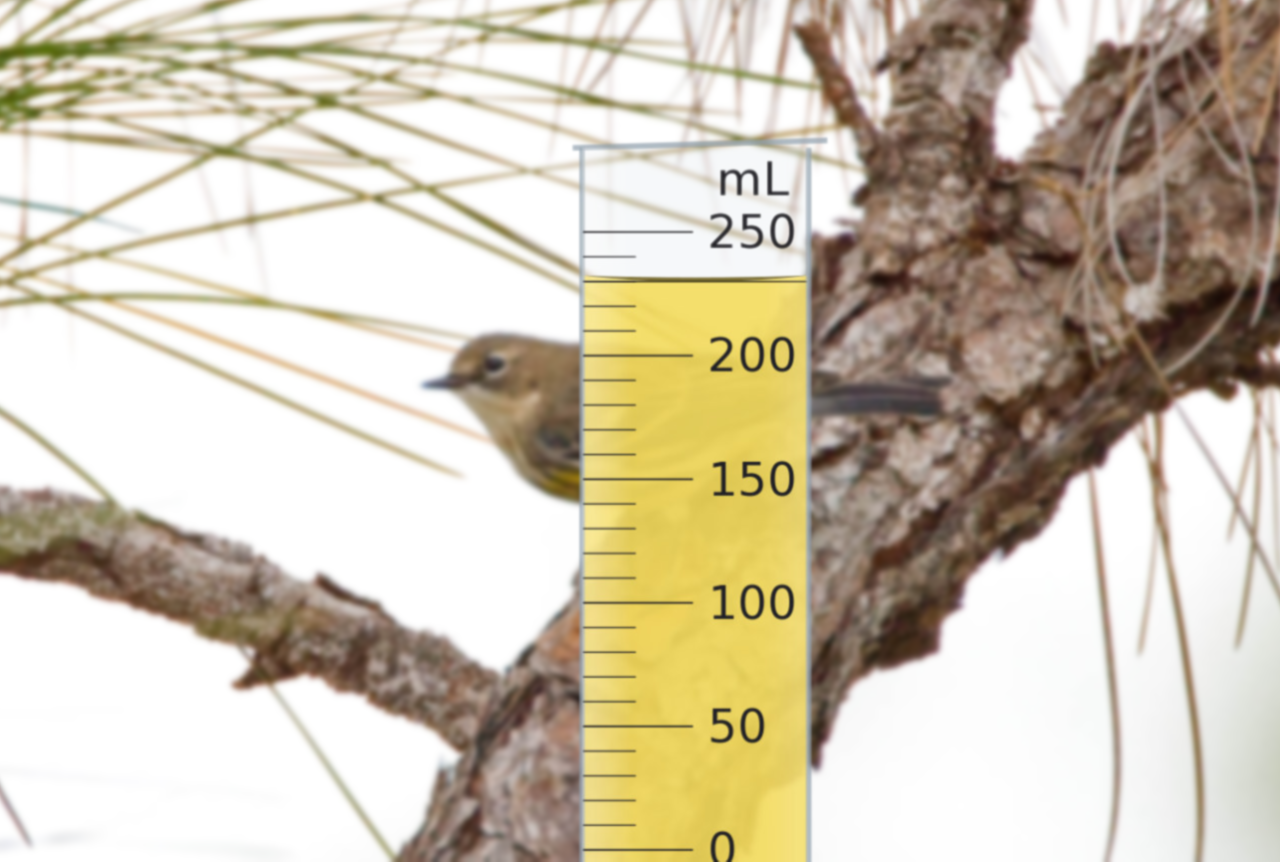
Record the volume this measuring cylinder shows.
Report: 230 mL
